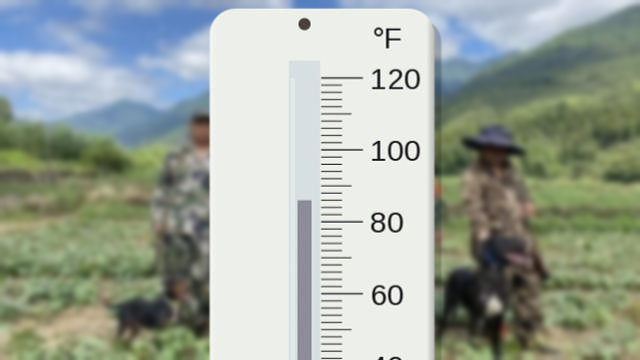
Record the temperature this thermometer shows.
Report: 86 °F
